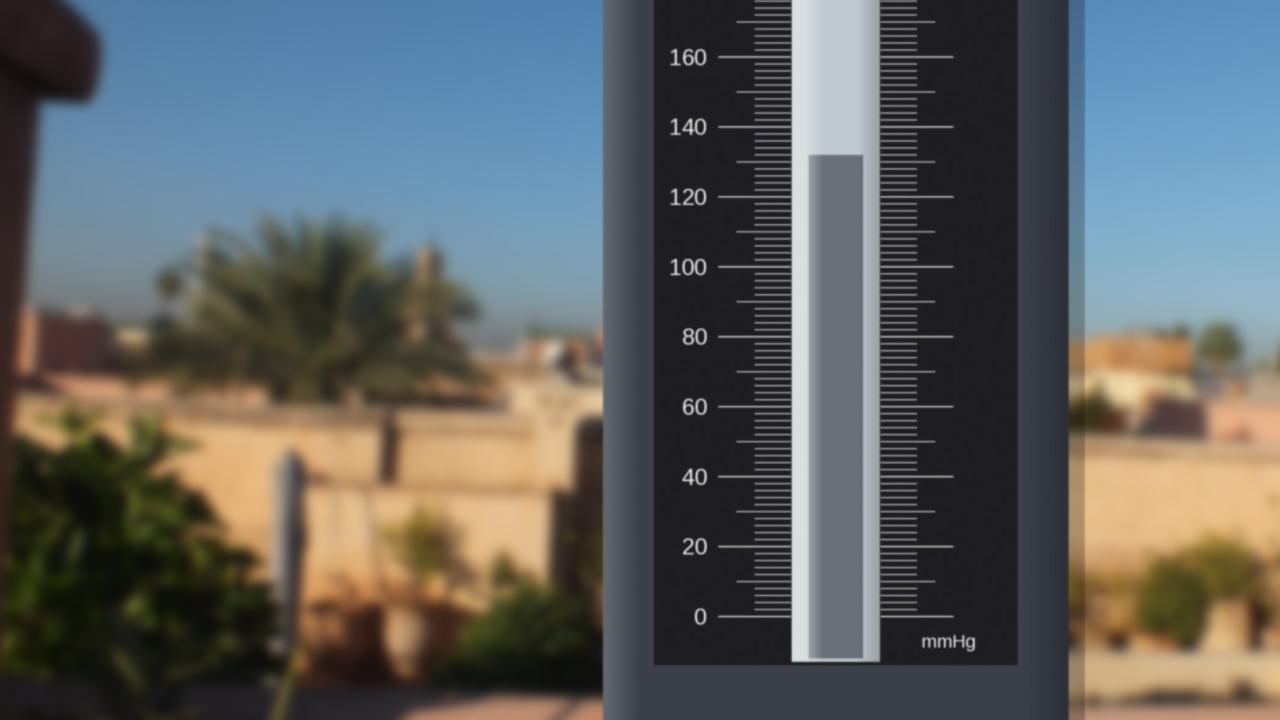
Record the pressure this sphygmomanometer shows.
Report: 132 mmHg
